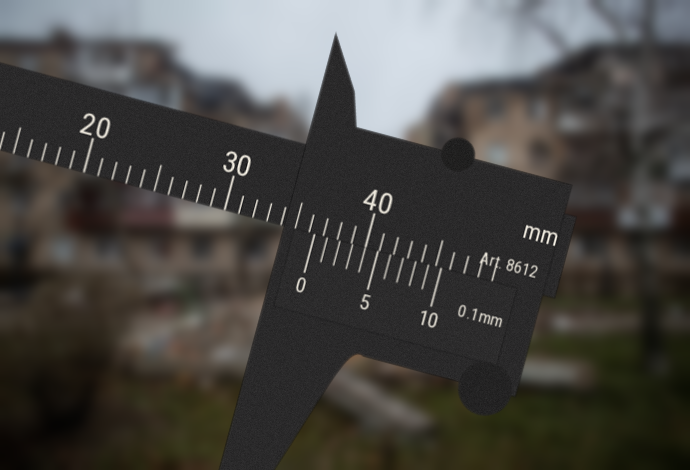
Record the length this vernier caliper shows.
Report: 36.4 mm
